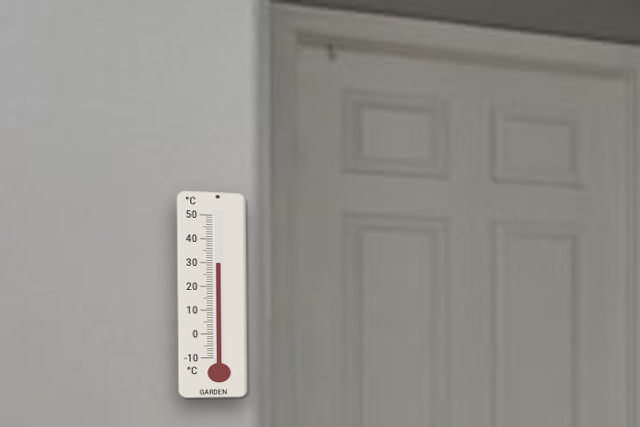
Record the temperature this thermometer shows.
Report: 30 °C
